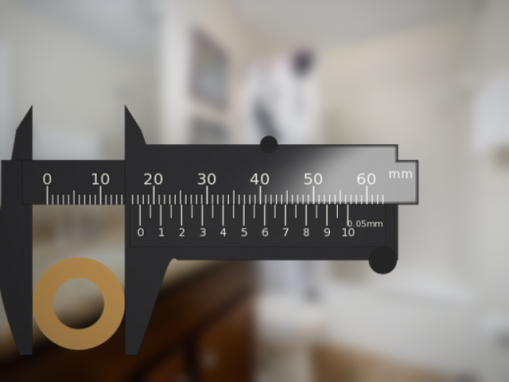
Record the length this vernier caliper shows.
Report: 17.4 mm
